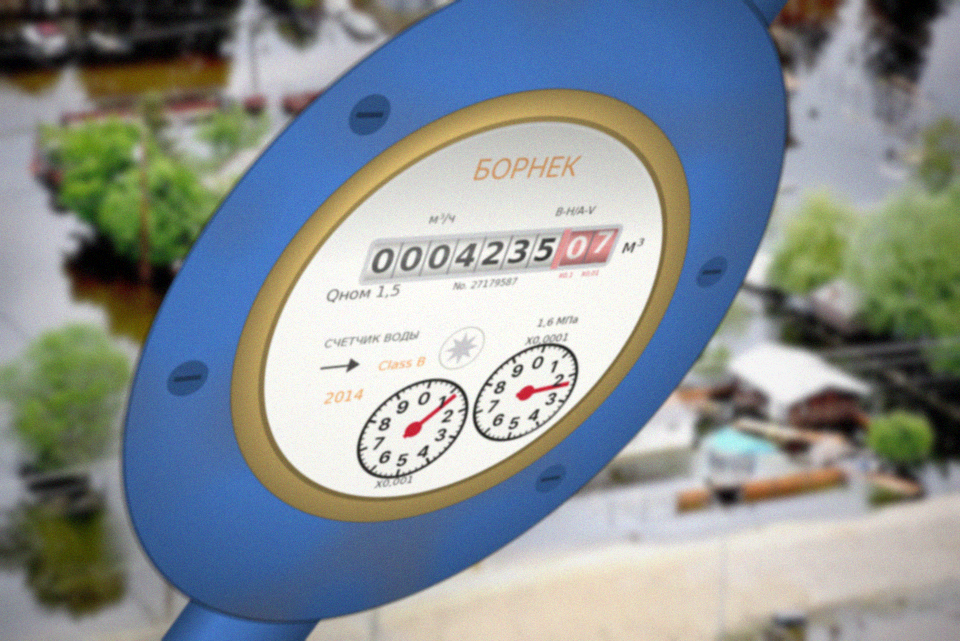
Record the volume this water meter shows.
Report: 4235.0712 m³
